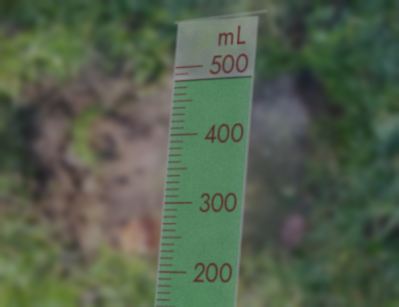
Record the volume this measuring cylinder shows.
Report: 480 mL
